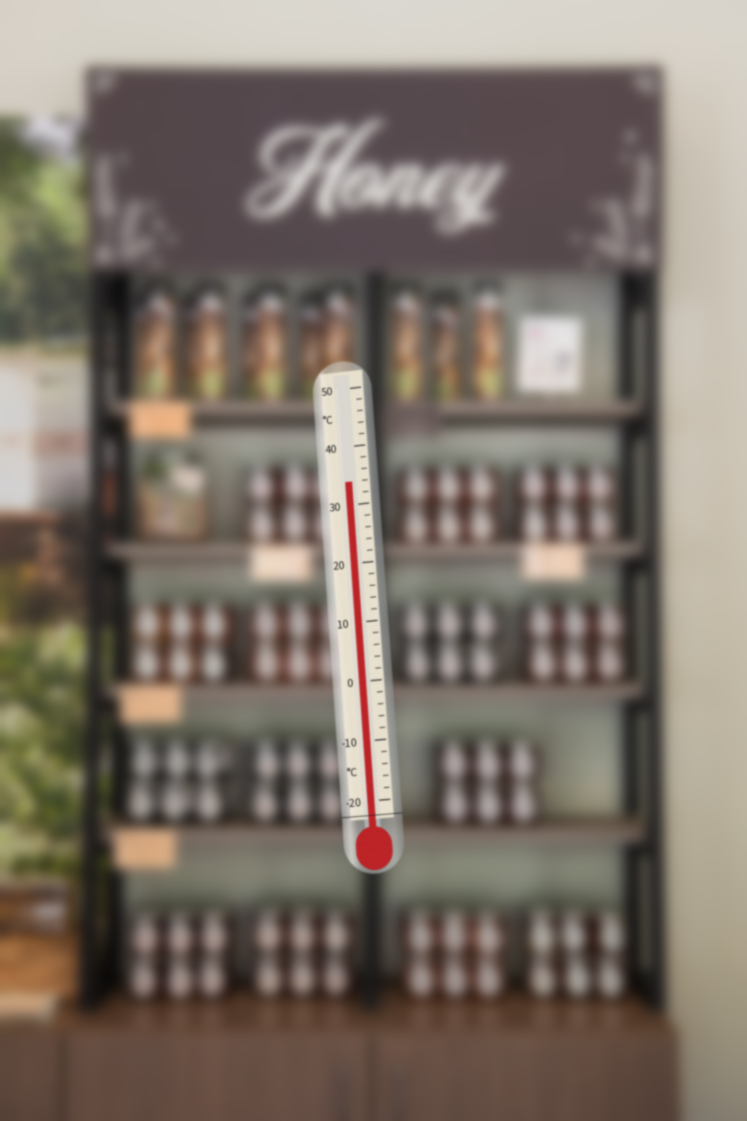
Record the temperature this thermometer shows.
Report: 34 °C
